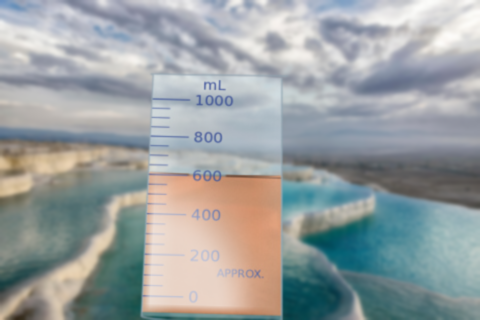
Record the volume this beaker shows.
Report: 600 mL
